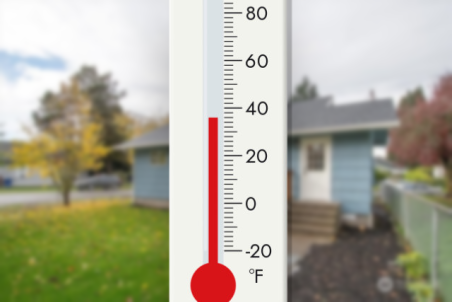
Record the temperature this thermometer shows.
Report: 36 °F
